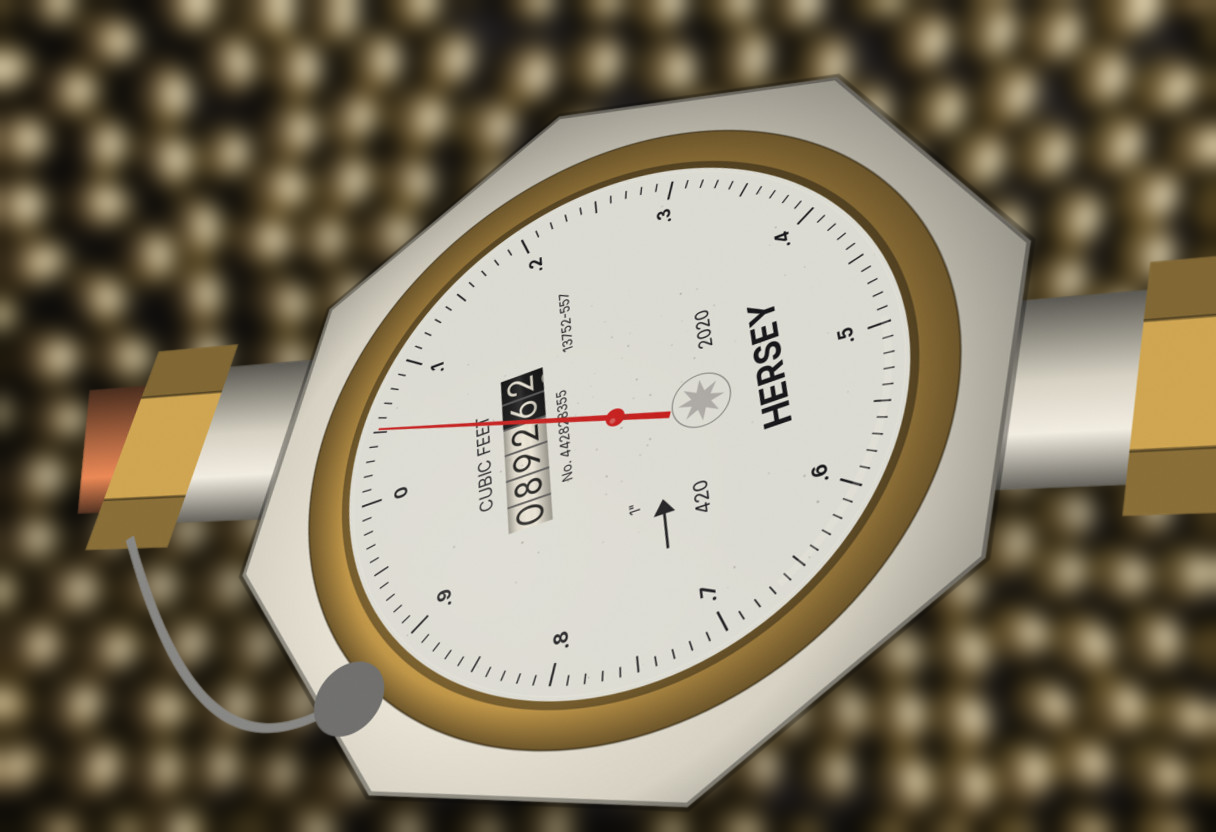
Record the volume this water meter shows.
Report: 89262.05 ft³
